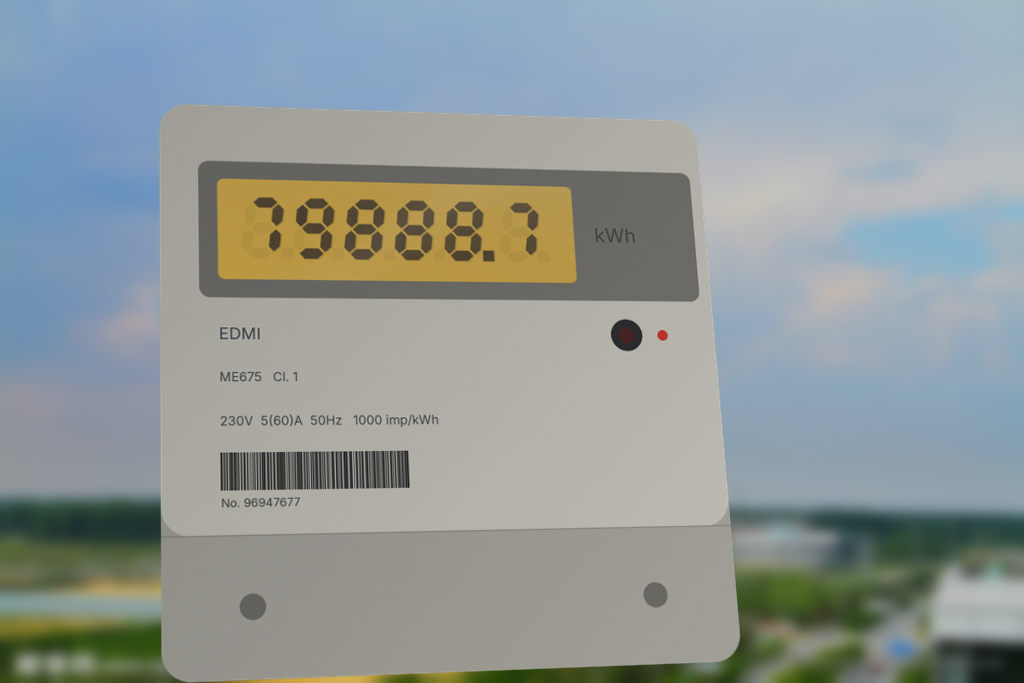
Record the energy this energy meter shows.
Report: 79888.7 kWh
